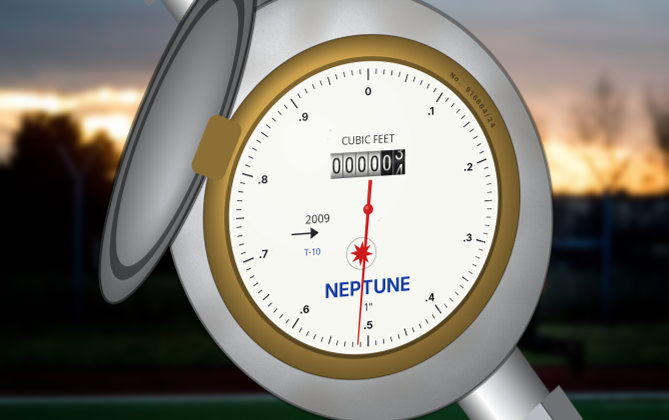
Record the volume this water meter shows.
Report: 3.51 ft³
